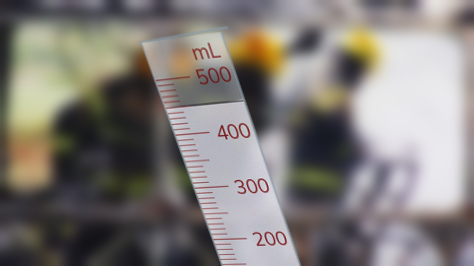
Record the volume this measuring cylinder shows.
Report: 450 mL
